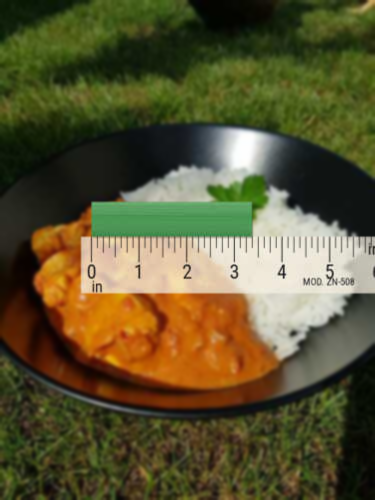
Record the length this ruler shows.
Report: 3.375 in
